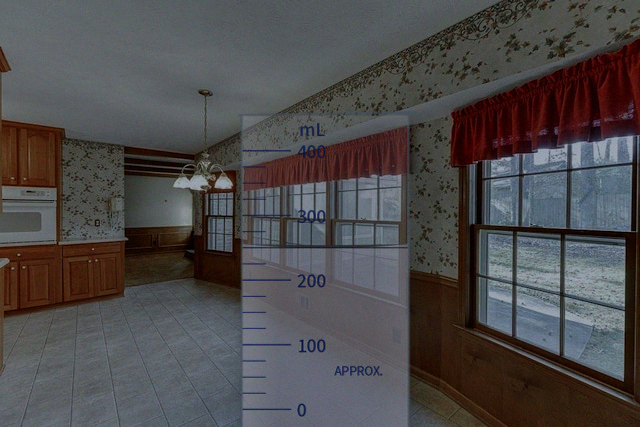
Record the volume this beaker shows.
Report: 250 mL
